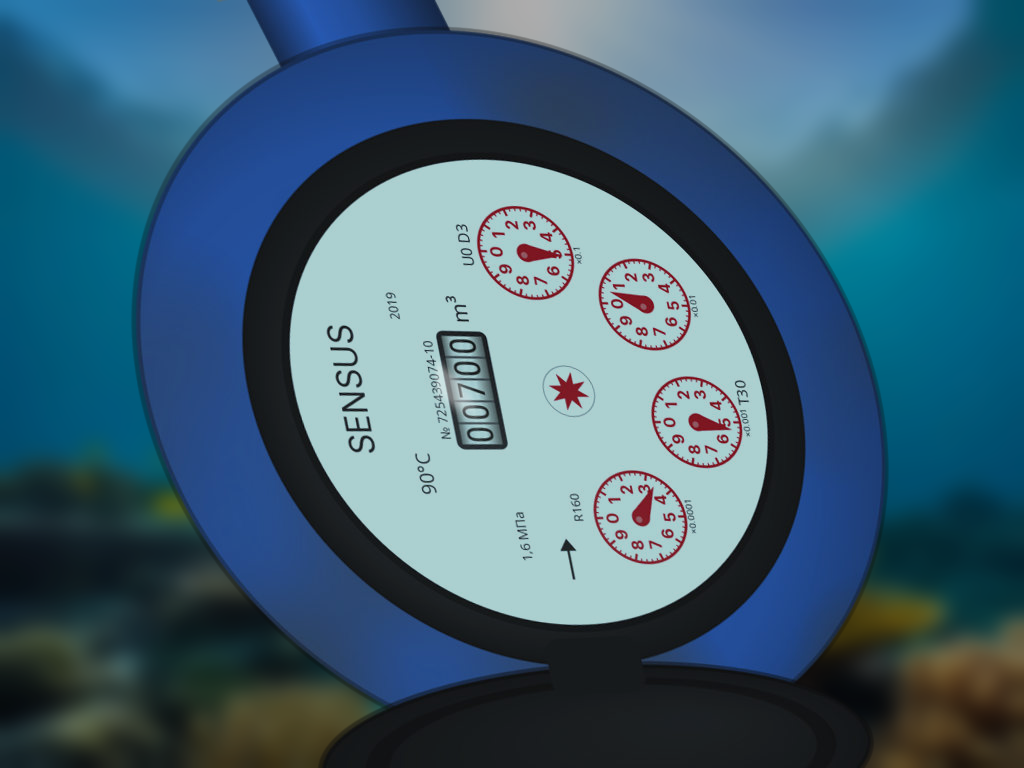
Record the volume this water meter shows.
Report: 700.5053 m³
